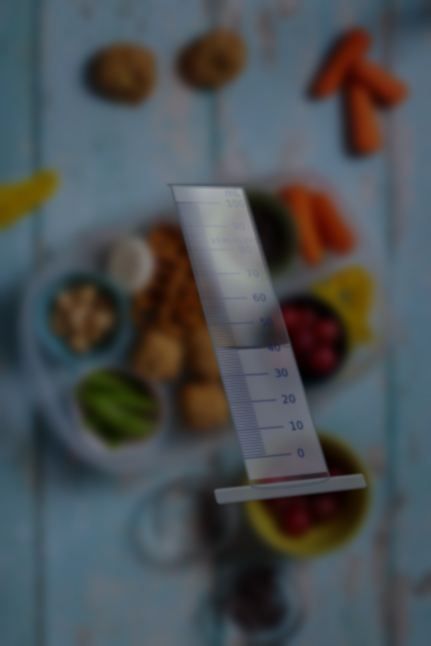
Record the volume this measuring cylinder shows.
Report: 40 mL
